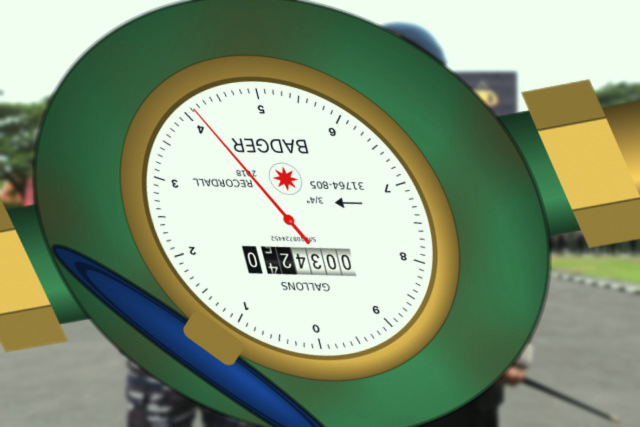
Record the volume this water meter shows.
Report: 34244.1 gal
